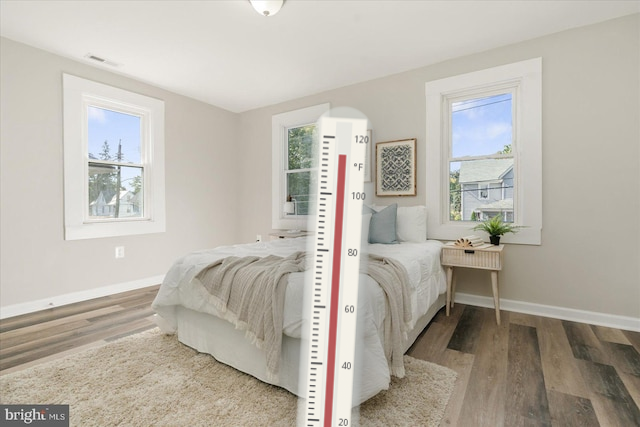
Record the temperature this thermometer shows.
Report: 114 °F
